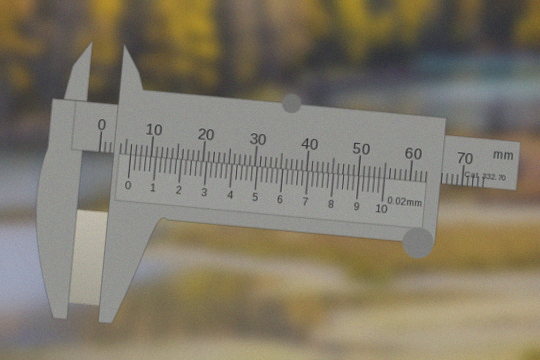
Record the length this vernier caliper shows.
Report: 6.0 mm
